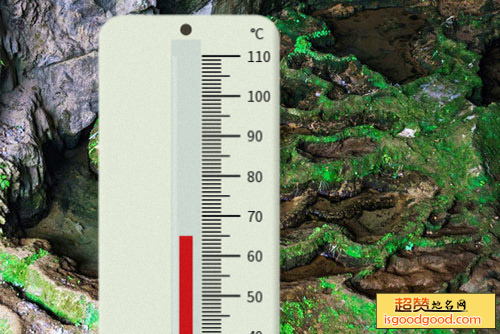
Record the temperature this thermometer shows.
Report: 65 °C
